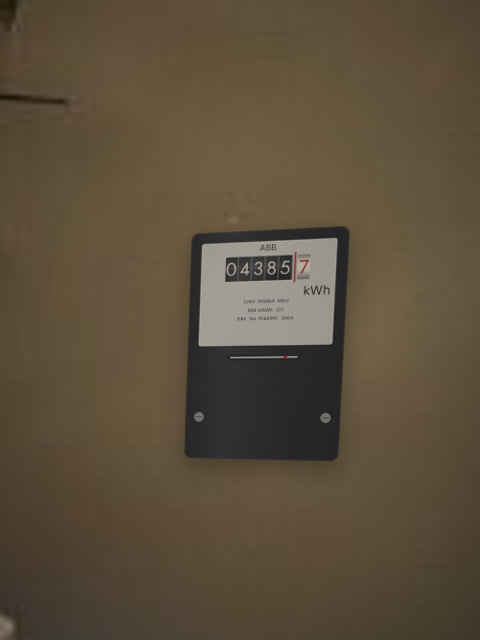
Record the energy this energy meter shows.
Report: 4385.7 kWh
